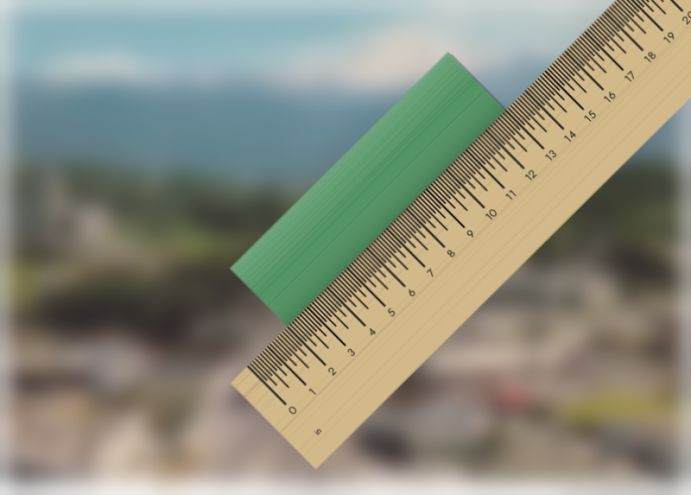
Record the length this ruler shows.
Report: 11 in
